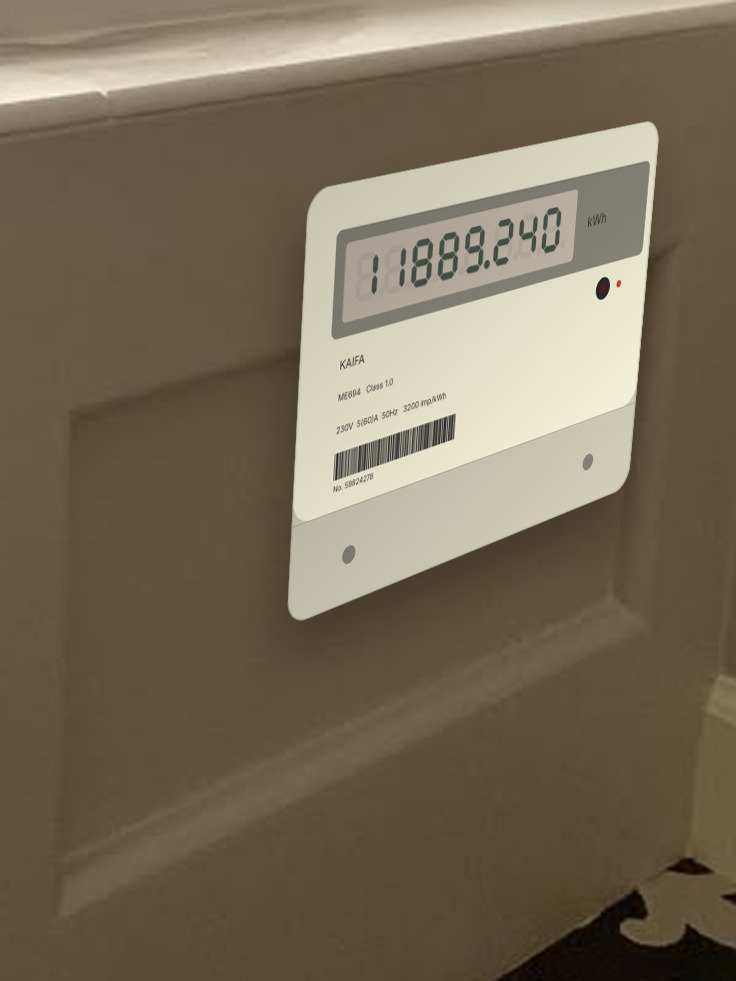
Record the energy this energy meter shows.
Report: 11889.240 kWh
